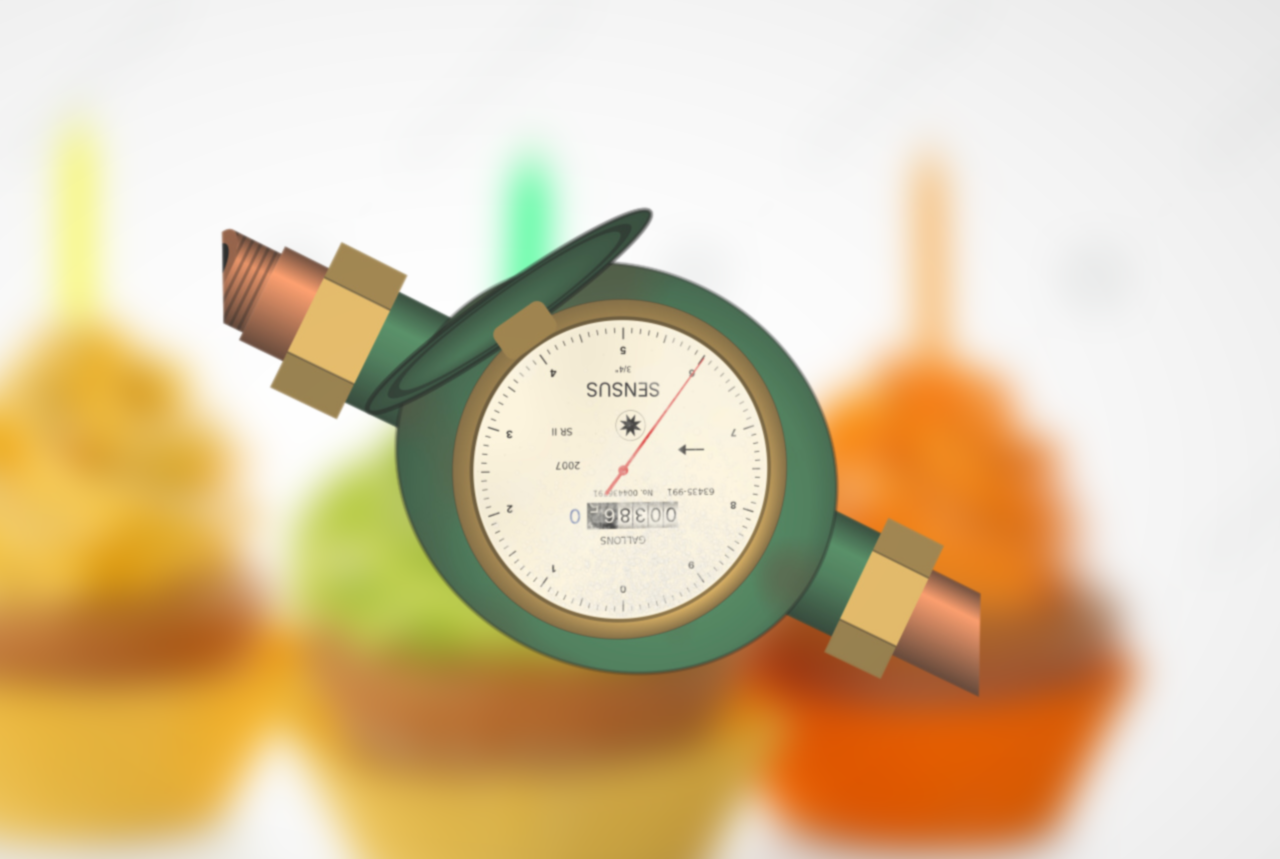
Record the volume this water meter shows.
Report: 38646.0 gal
